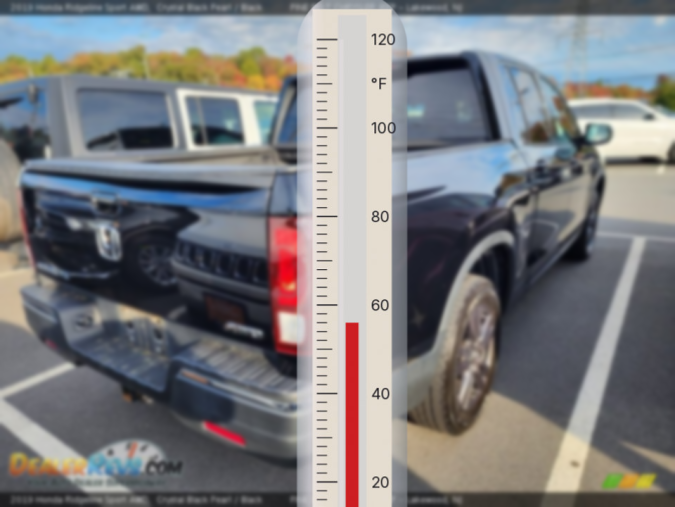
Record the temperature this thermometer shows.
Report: 56 °F
